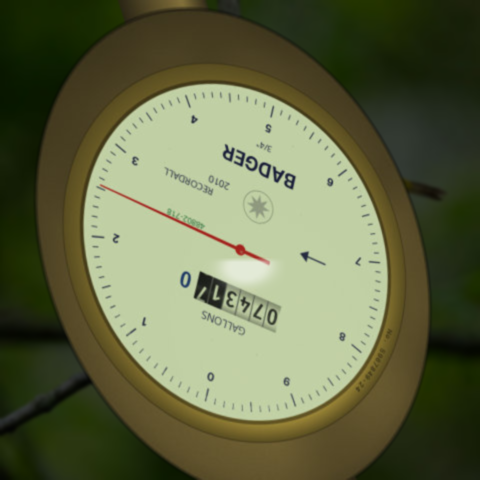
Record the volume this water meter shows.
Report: 743172.5 gal
